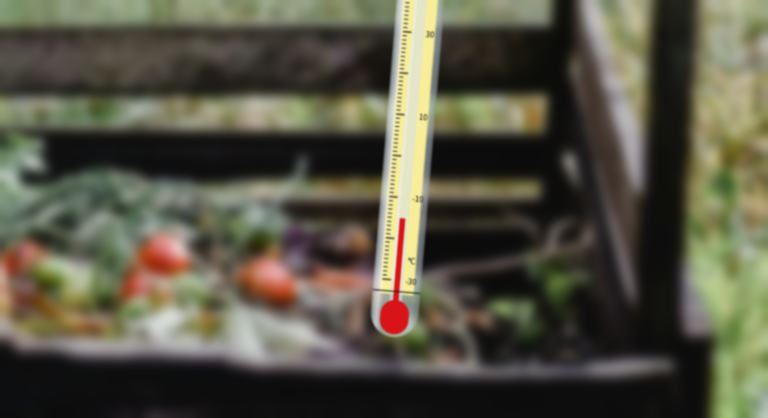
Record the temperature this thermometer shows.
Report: -15 °C
